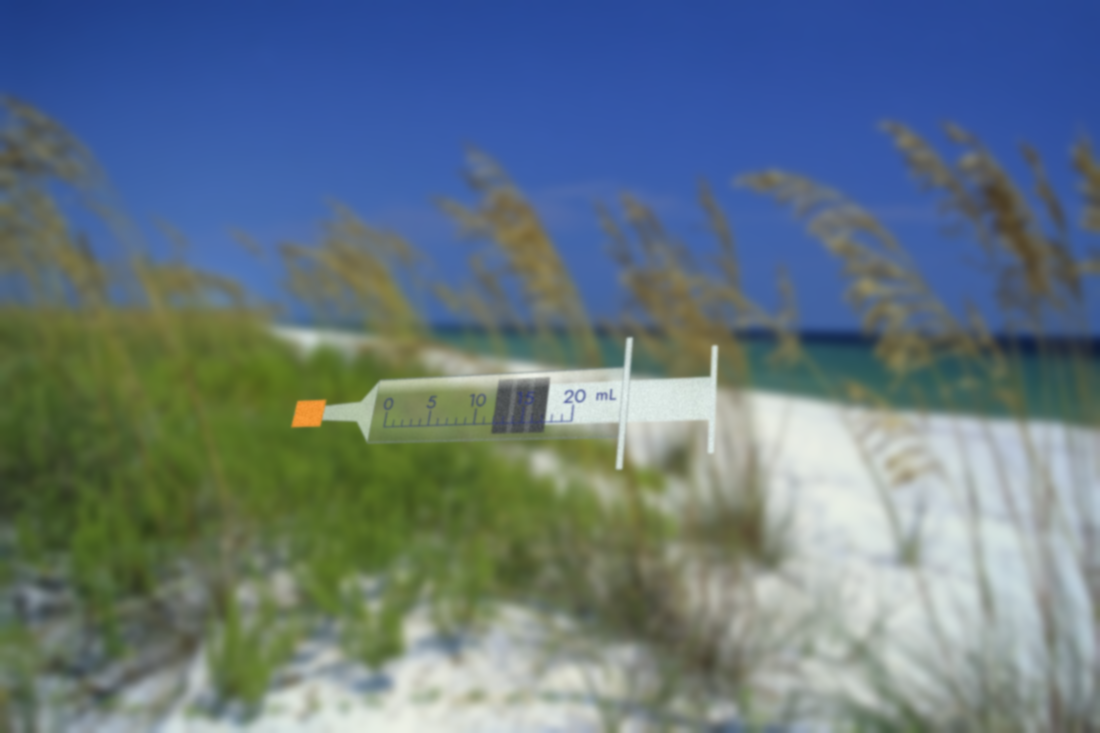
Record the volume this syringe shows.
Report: 12 mL
